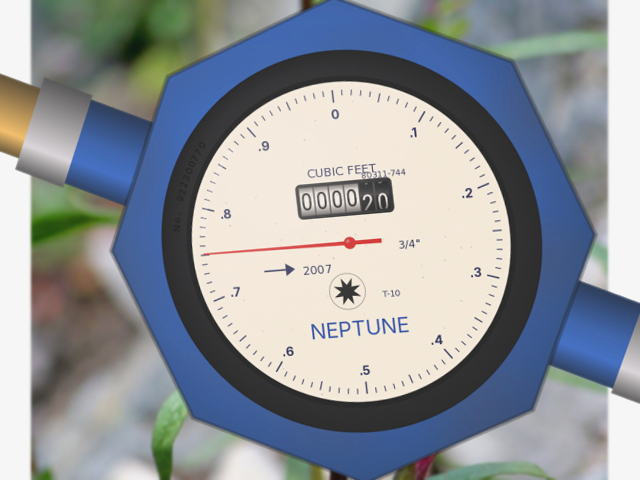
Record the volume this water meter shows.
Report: 19.75 ft³
